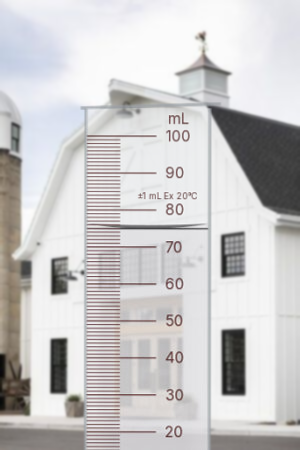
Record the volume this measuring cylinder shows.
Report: 75 mL
